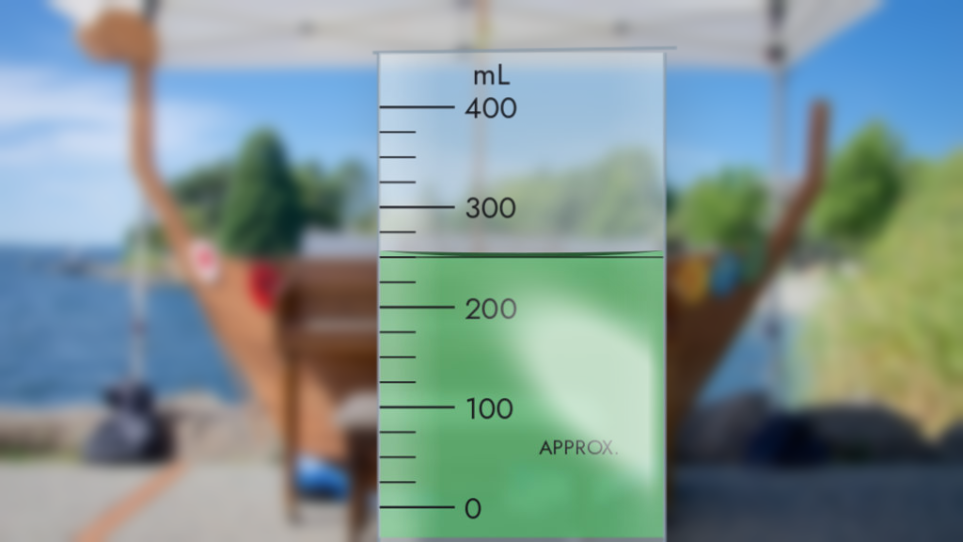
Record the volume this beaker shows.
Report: 250 mL
